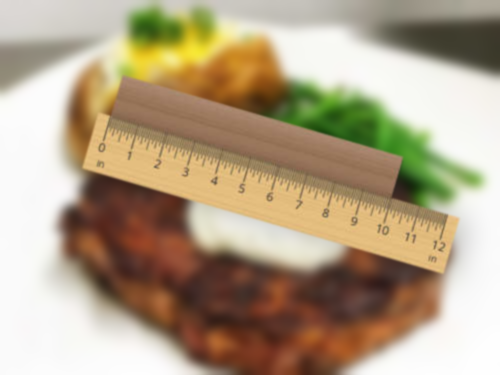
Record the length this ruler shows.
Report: 10 in
